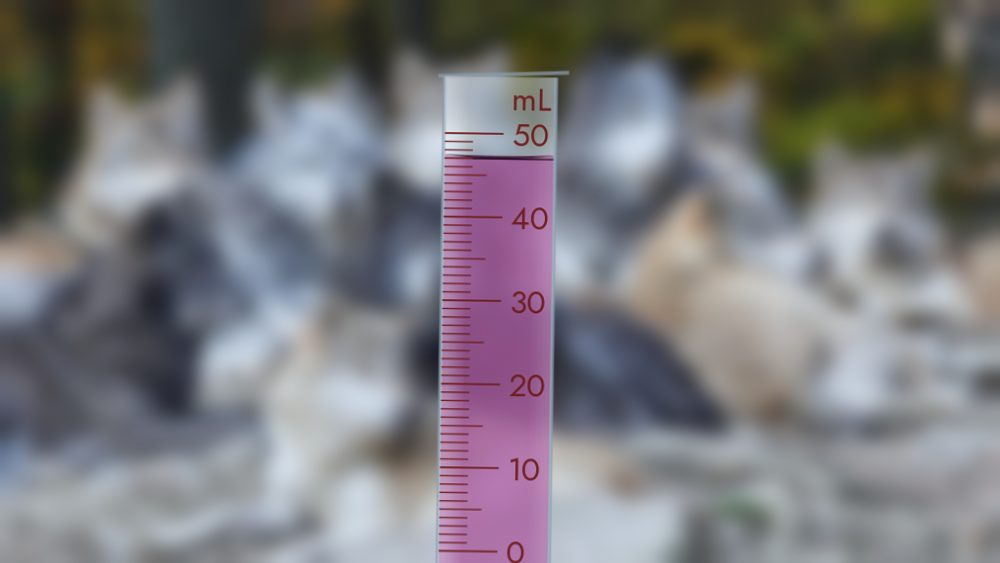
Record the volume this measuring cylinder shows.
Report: 47 mL
